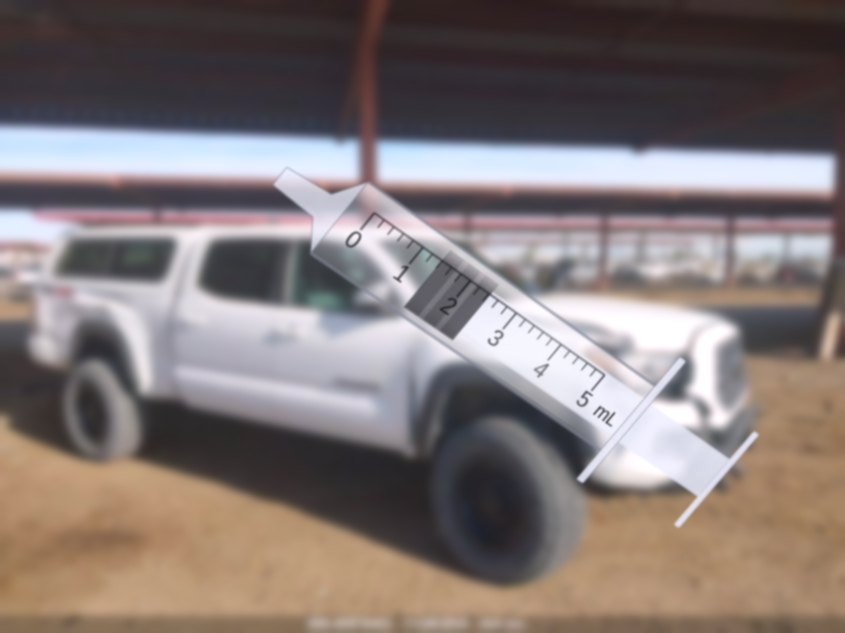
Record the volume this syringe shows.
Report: 1.4 mL
